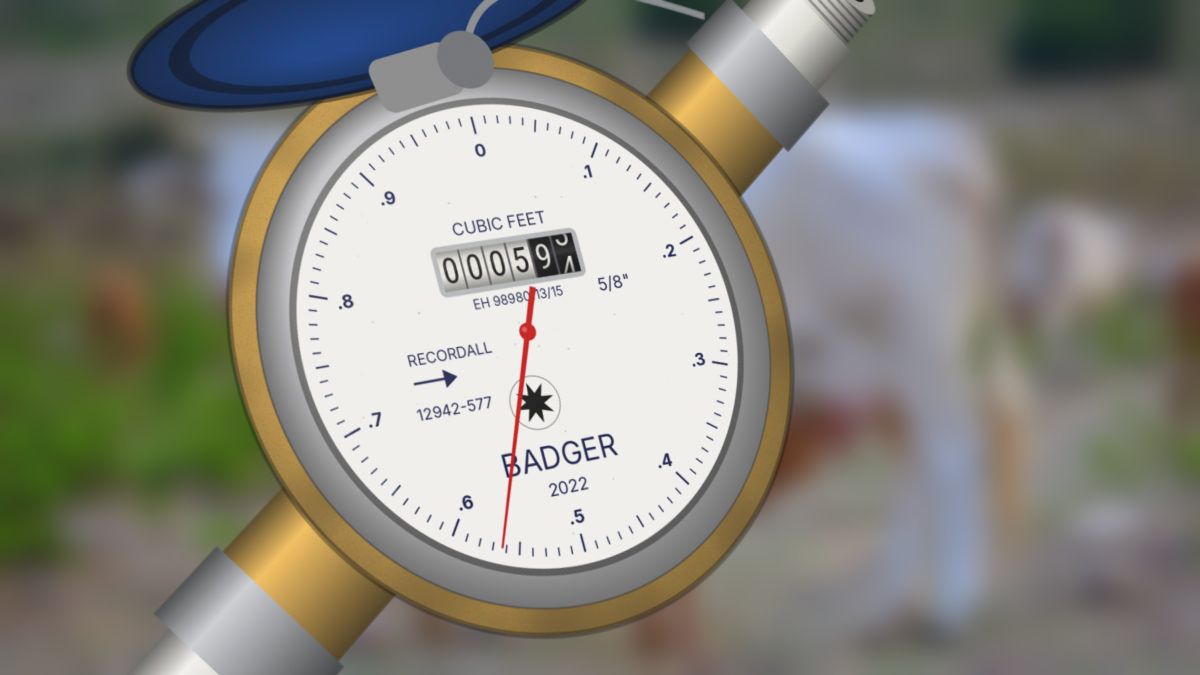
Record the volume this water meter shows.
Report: 593.56 ft³
